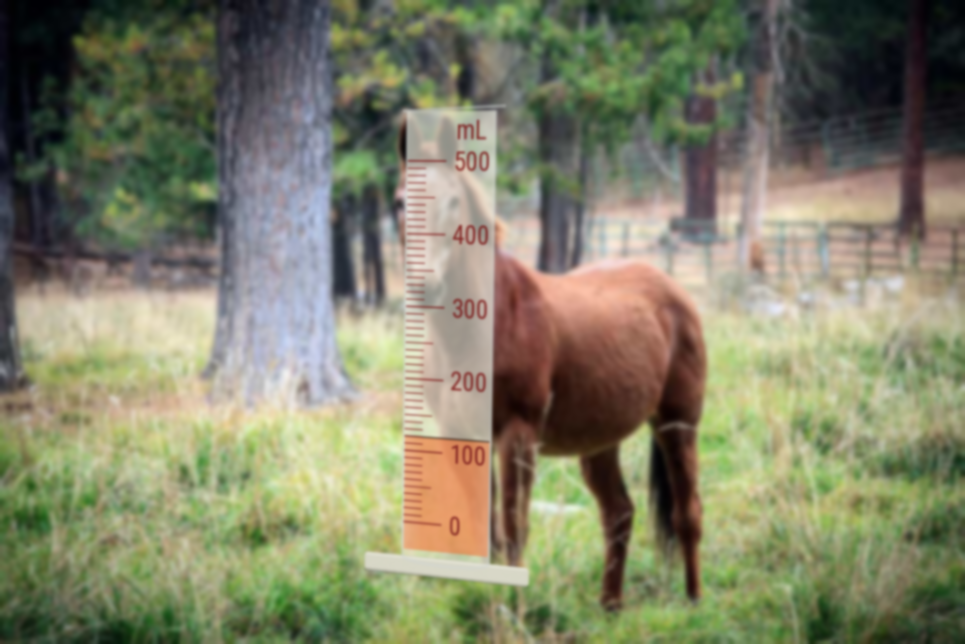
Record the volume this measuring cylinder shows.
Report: 120 mL
